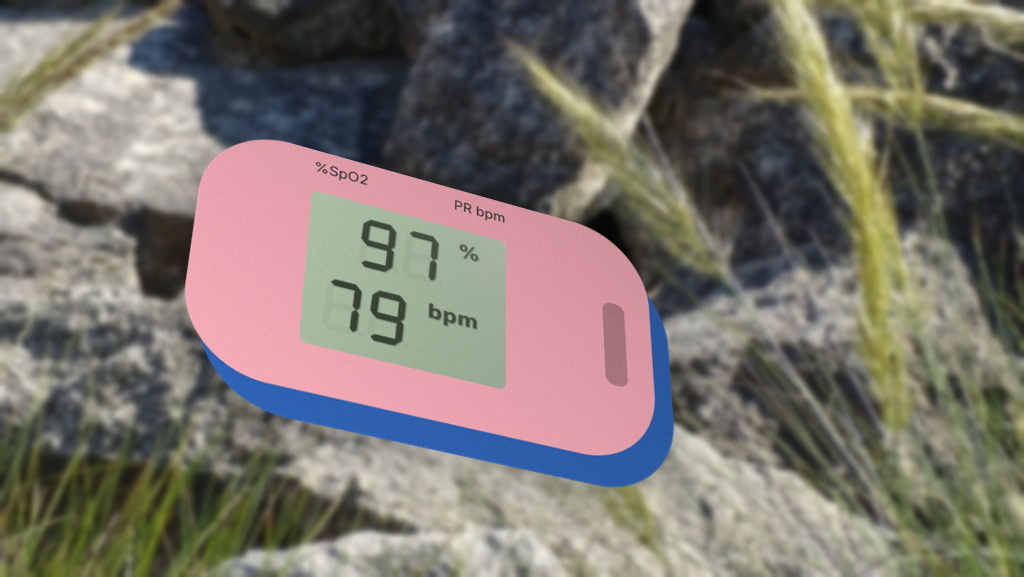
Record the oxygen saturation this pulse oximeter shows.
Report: 97 %
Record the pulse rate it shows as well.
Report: 79 bpm
